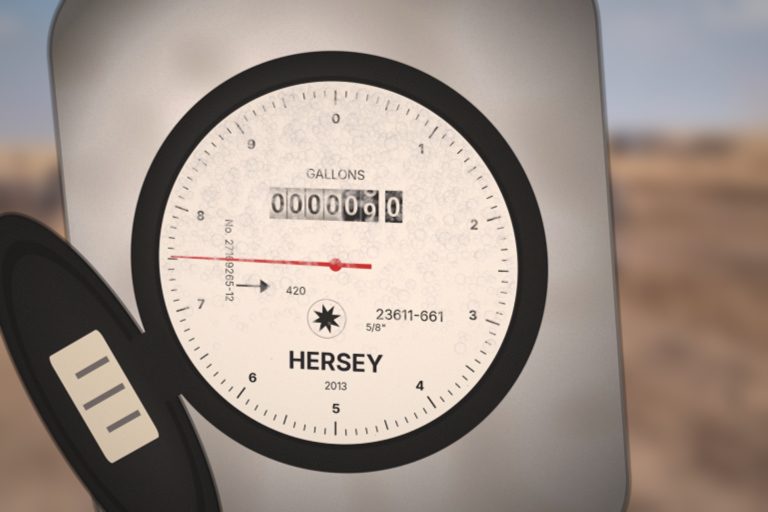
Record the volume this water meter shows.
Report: 87.5 gal
